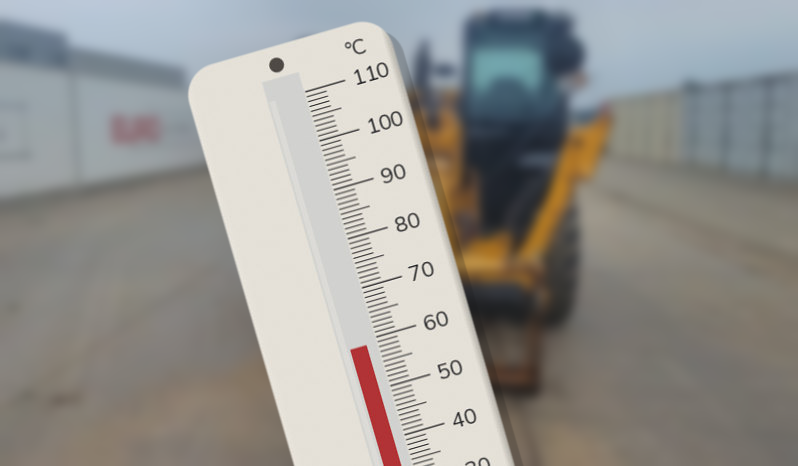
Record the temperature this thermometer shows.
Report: 59 °C
